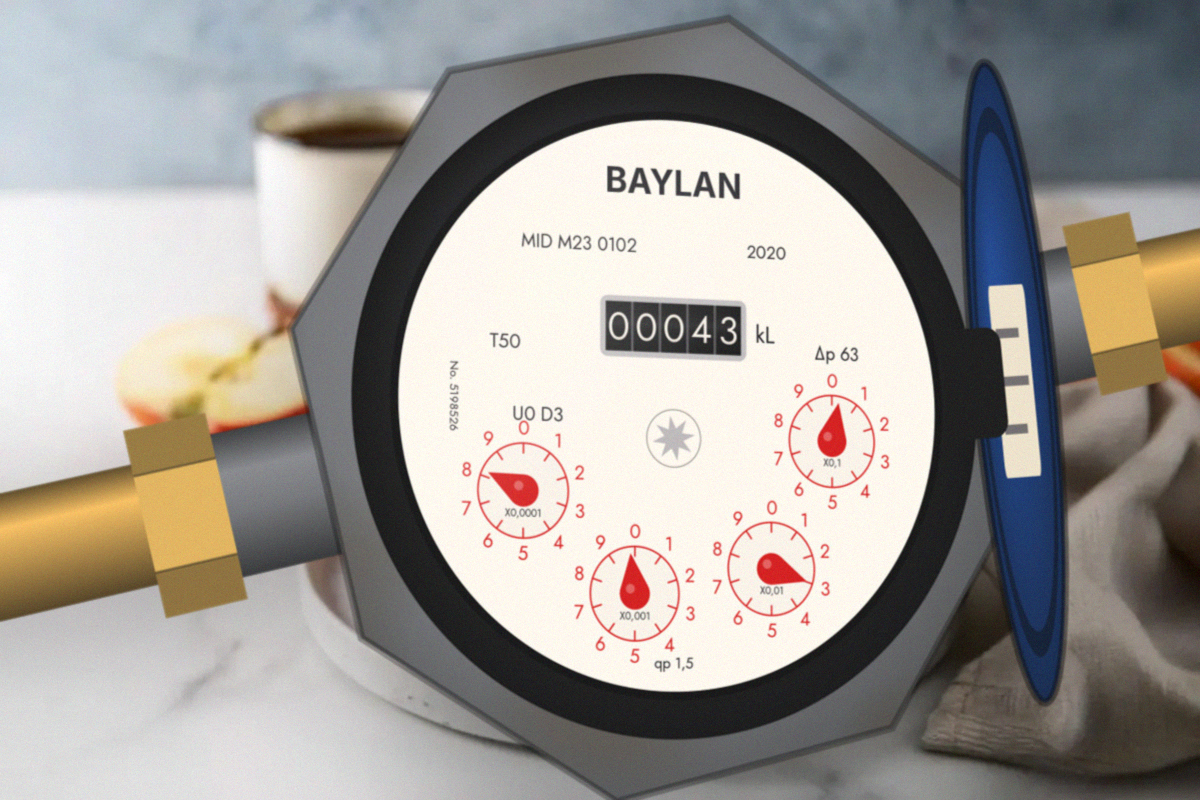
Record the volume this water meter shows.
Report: 43.0298 kL
